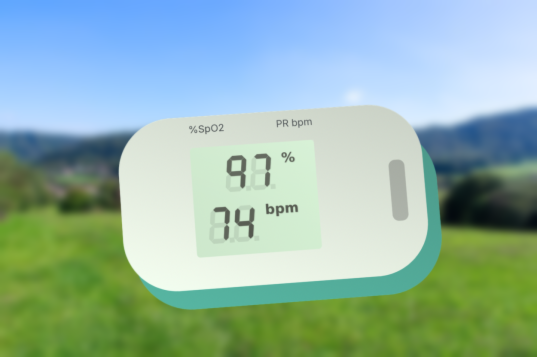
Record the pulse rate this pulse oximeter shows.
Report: 74 bpm
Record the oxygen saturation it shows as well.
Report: 97 %
